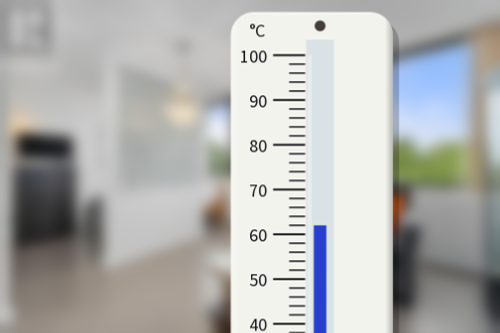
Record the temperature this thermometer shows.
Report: 62 °C
